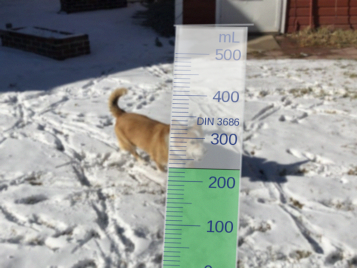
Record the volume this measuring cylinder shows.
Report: 230 mL
